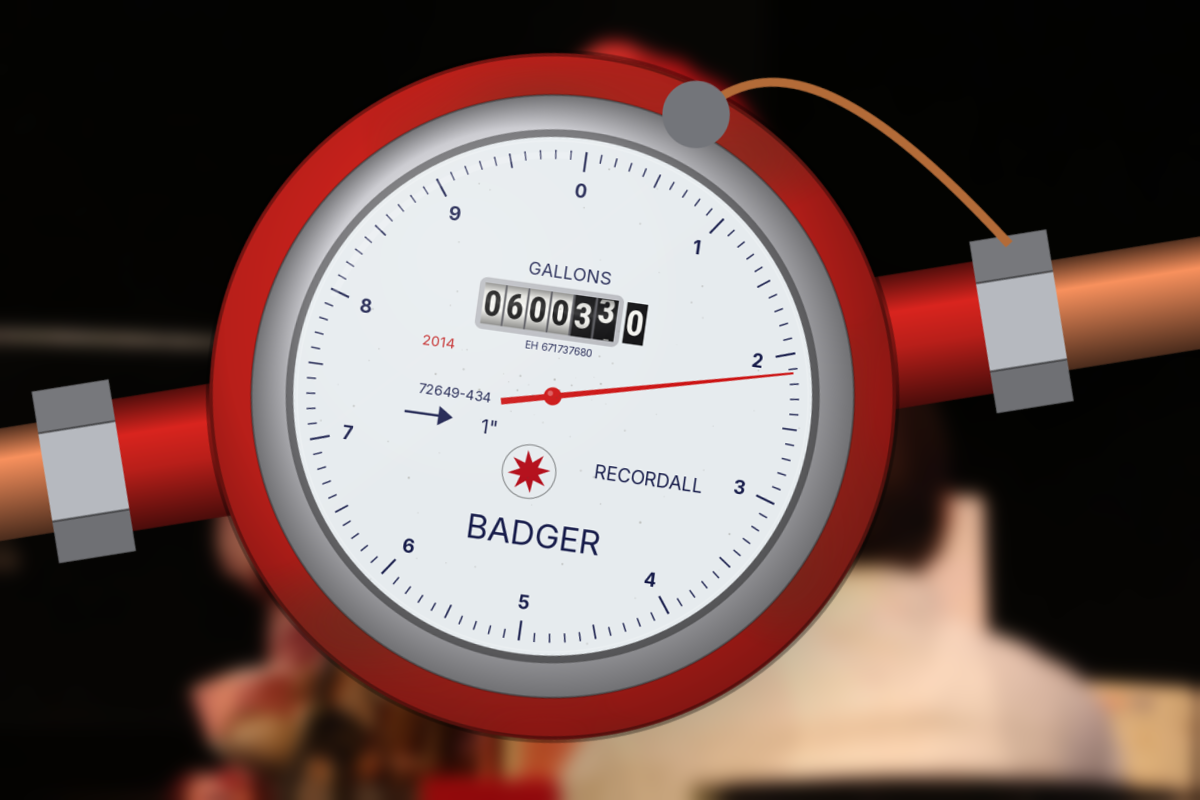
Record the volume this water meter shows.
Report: 600332.1 gal
